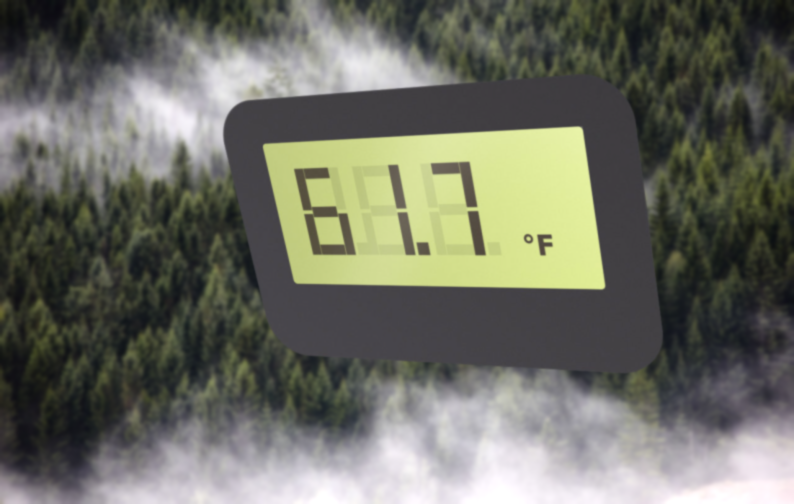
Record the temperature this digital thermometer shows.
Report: 61.7 °F
